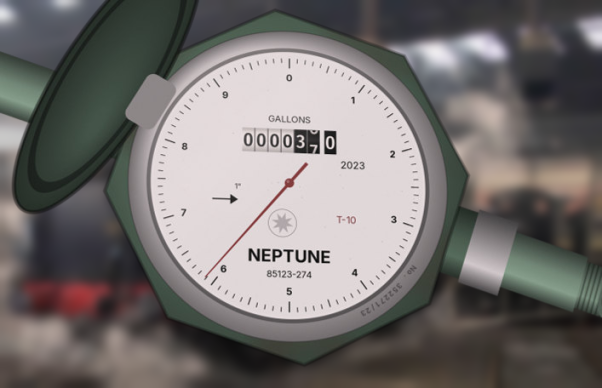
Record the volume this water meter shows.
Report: 366.1 gal
